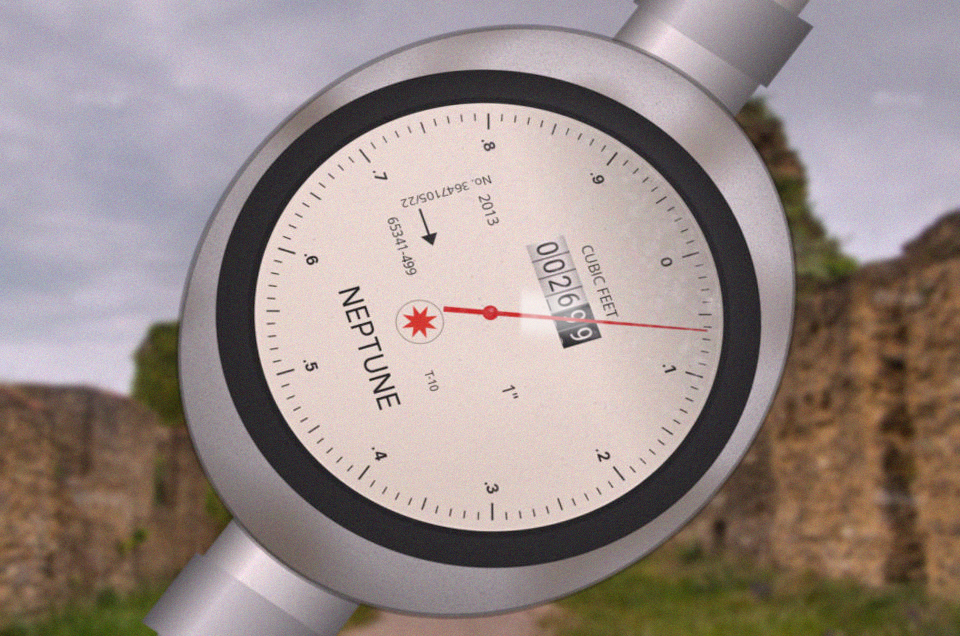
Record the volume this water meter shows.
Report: 2699.06 ft³
